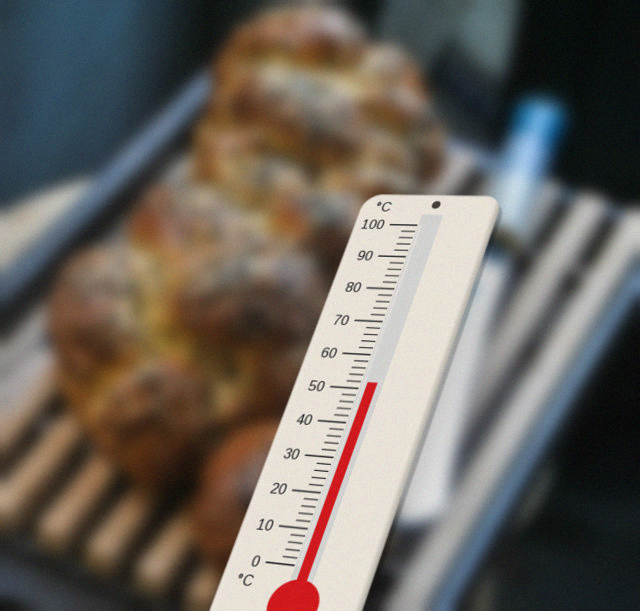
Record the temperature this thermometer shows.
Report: 52 °C
